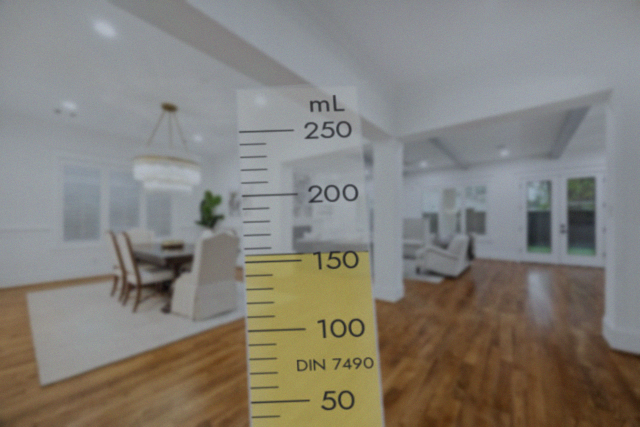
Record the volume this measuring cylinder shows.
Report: 155 mL
